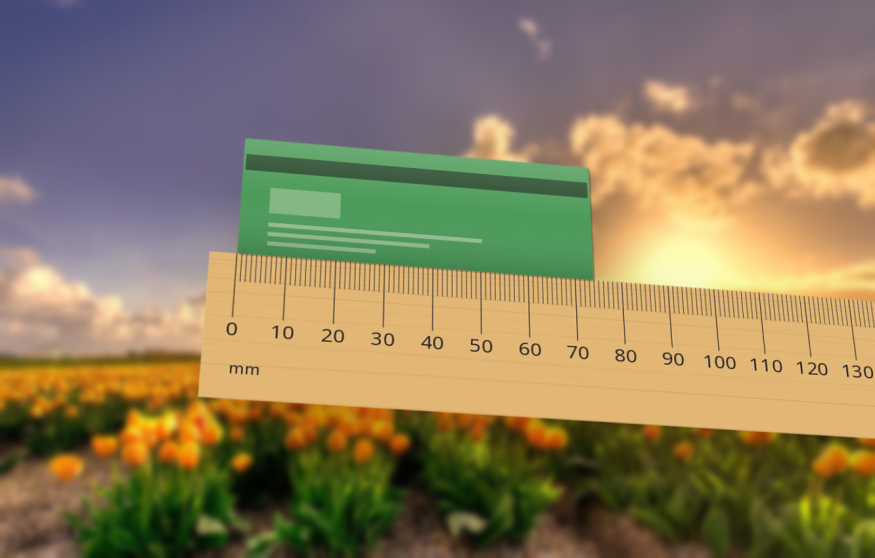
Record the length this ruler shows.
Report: 74 mm
